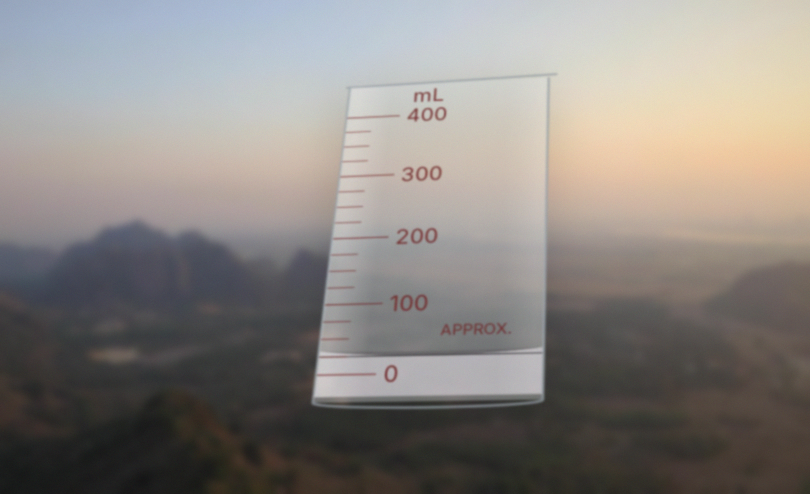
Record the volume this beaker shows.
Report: 25 mL
